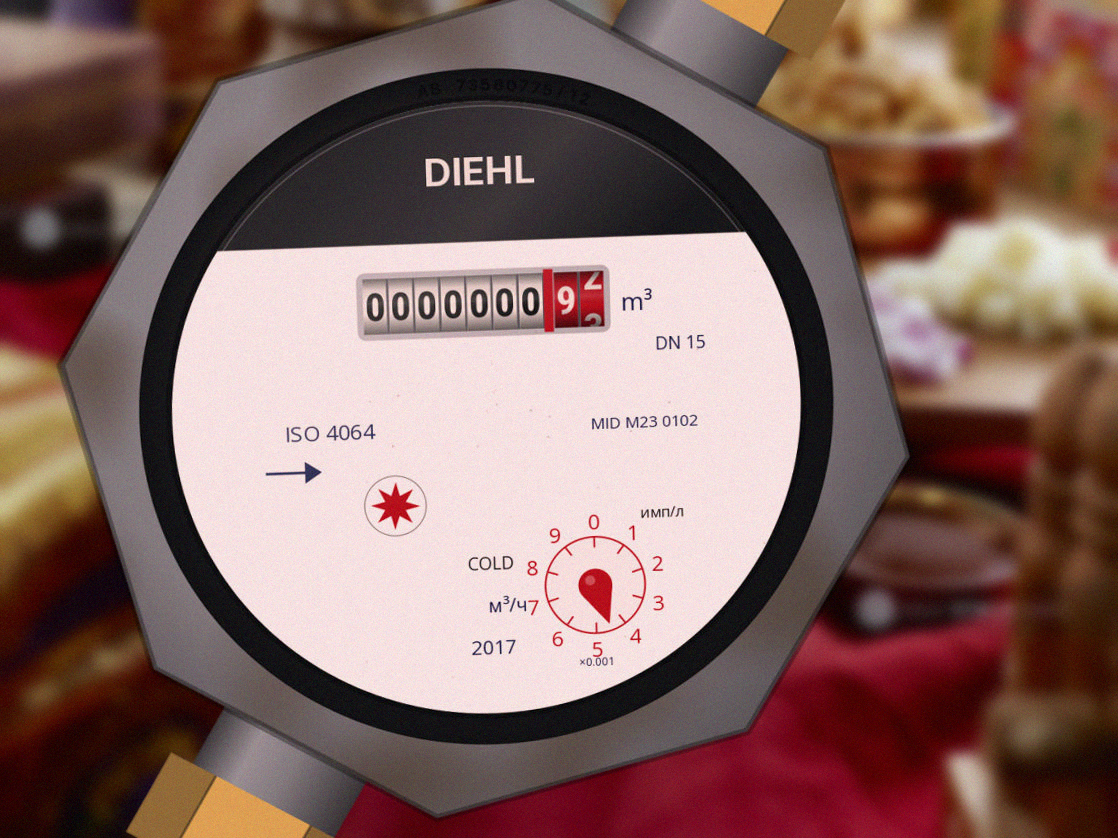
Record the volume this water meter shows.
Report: 0.924 m³
